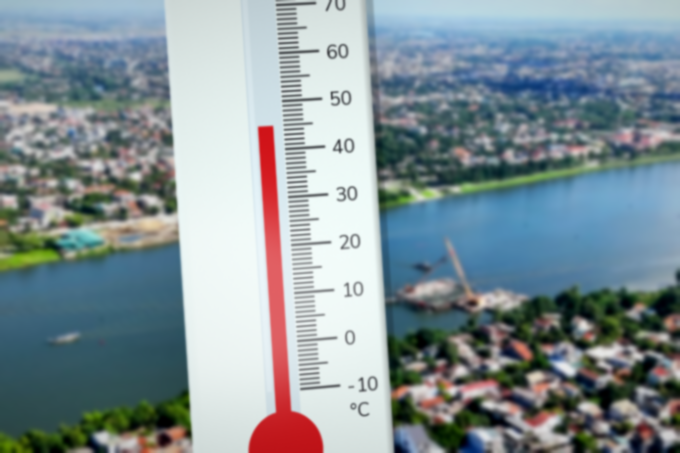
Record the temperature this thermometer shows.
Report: 45 °C
